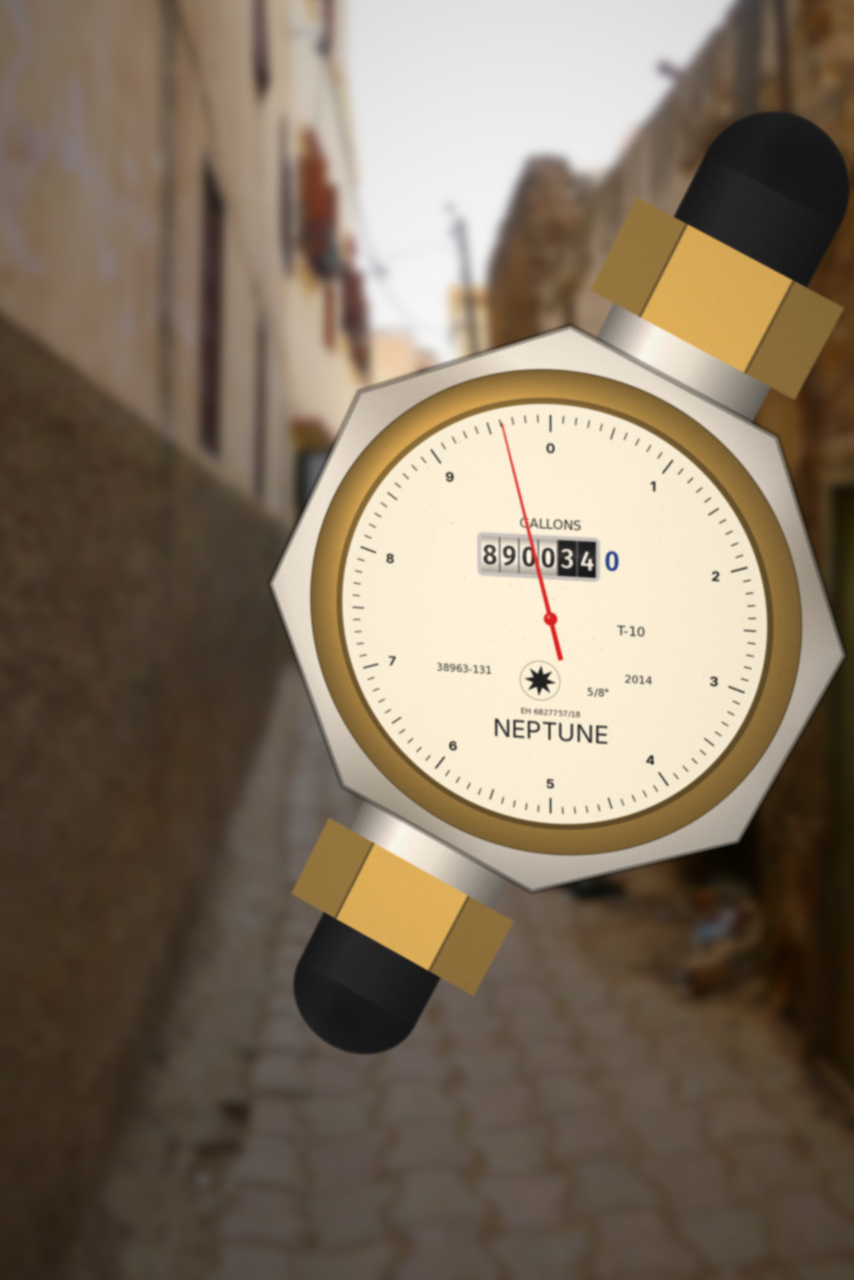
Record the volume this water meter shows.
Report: 8900339.6 gal
